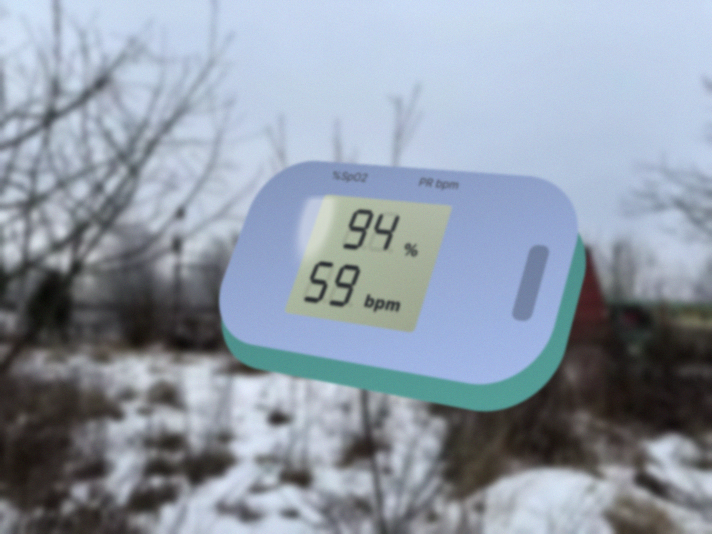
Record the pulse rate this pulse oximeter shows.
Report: 59 bpm
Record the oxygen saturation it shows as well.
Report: 94 %
